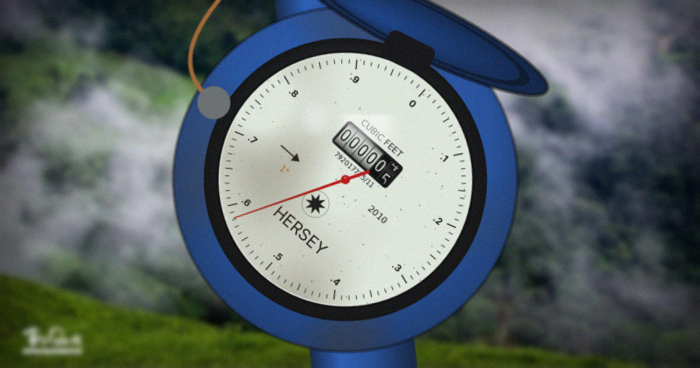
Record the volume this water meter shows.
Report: 4.58 ft³
